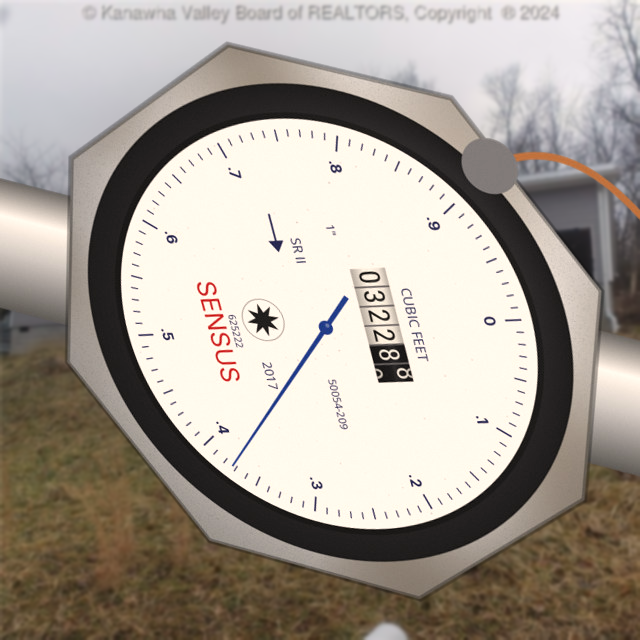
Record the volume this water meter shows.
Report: 32288.37 ft³
